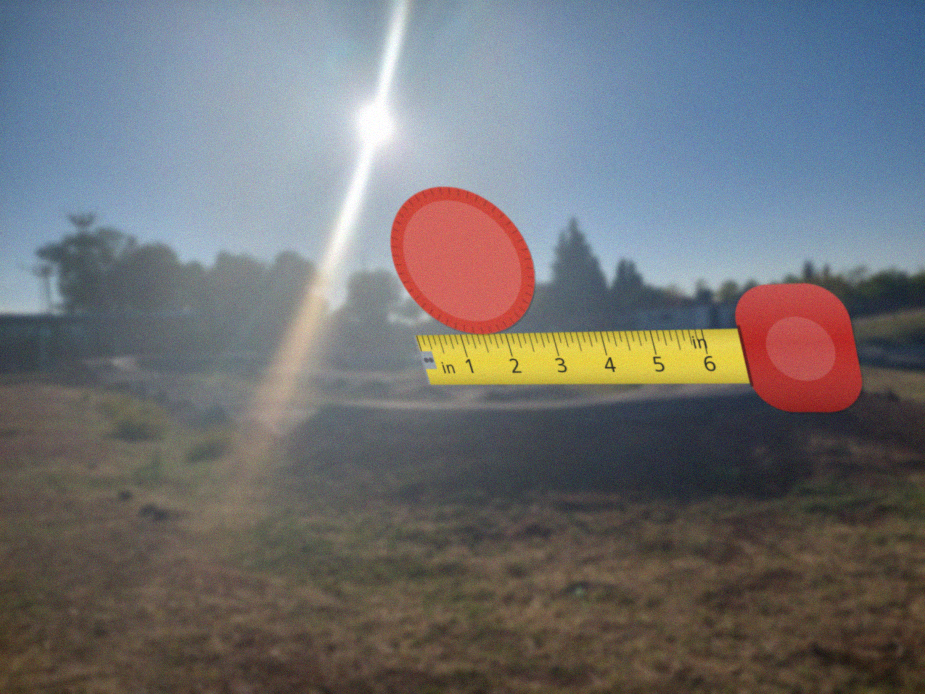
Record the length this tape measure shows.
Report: 3 in
